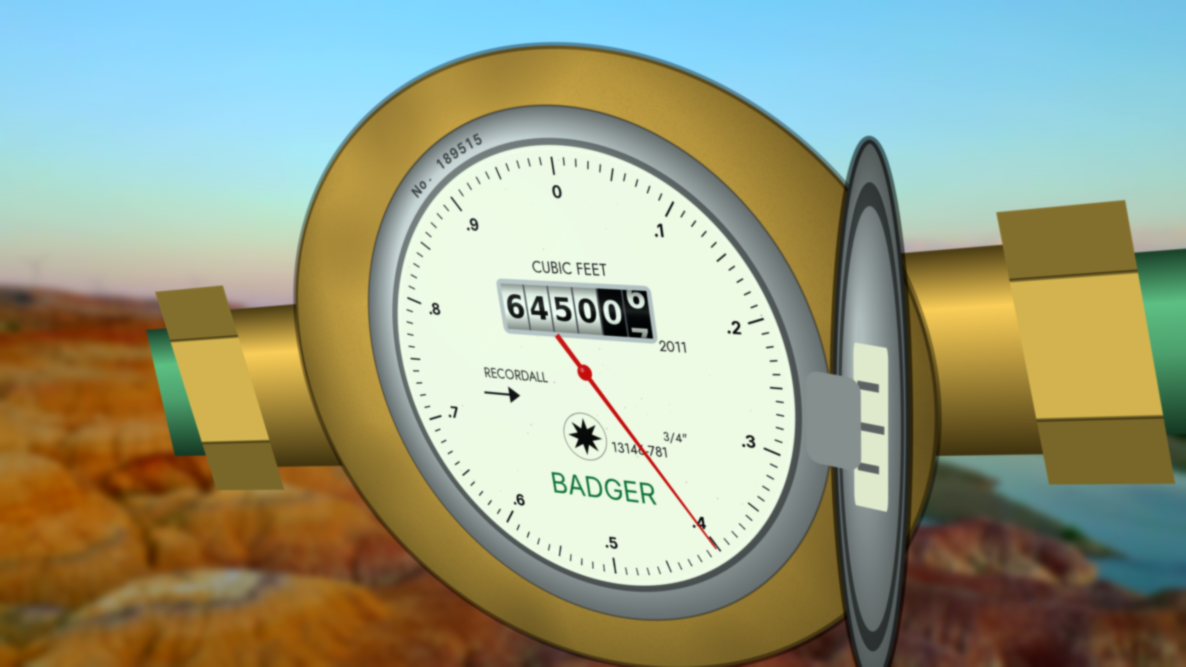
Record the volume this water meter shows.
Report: 645006.40 ft³
